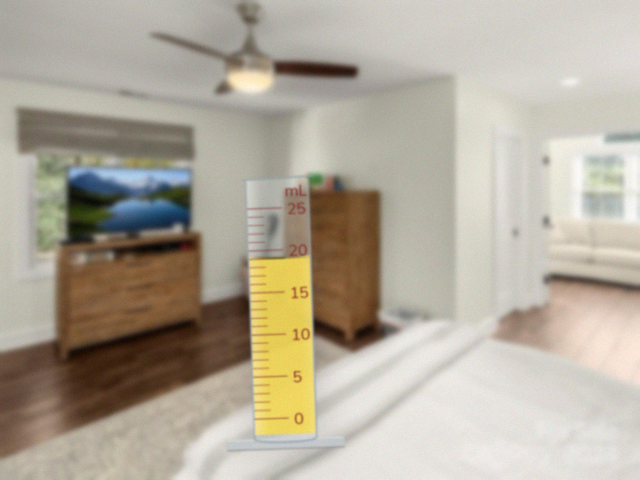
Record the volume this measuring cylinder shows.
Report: 19 mL
